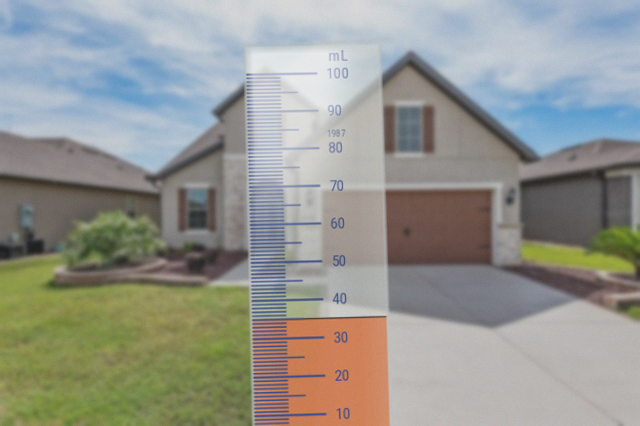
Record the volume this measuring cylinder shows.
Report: 35 mL
